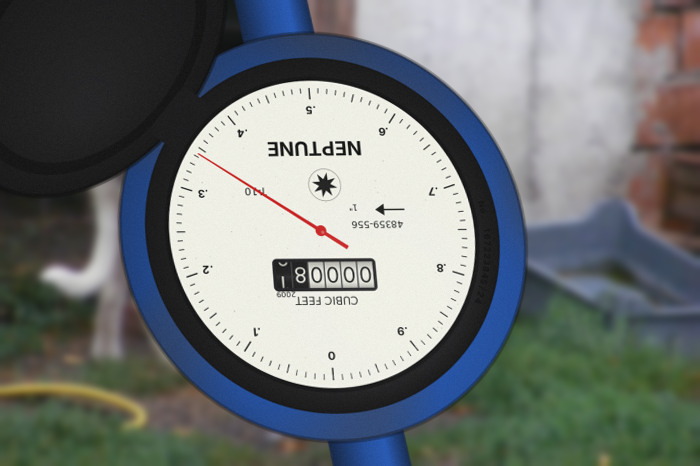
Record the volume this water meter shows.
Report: 81.34 ft³
